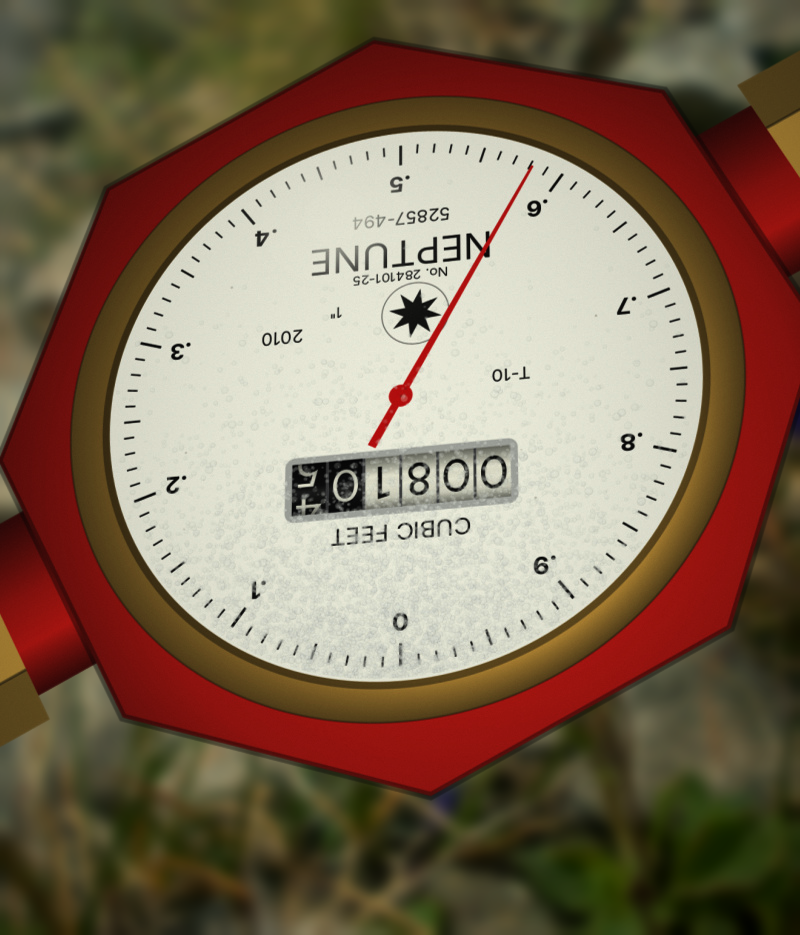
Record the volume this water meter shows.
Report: 8104.58 ft³
